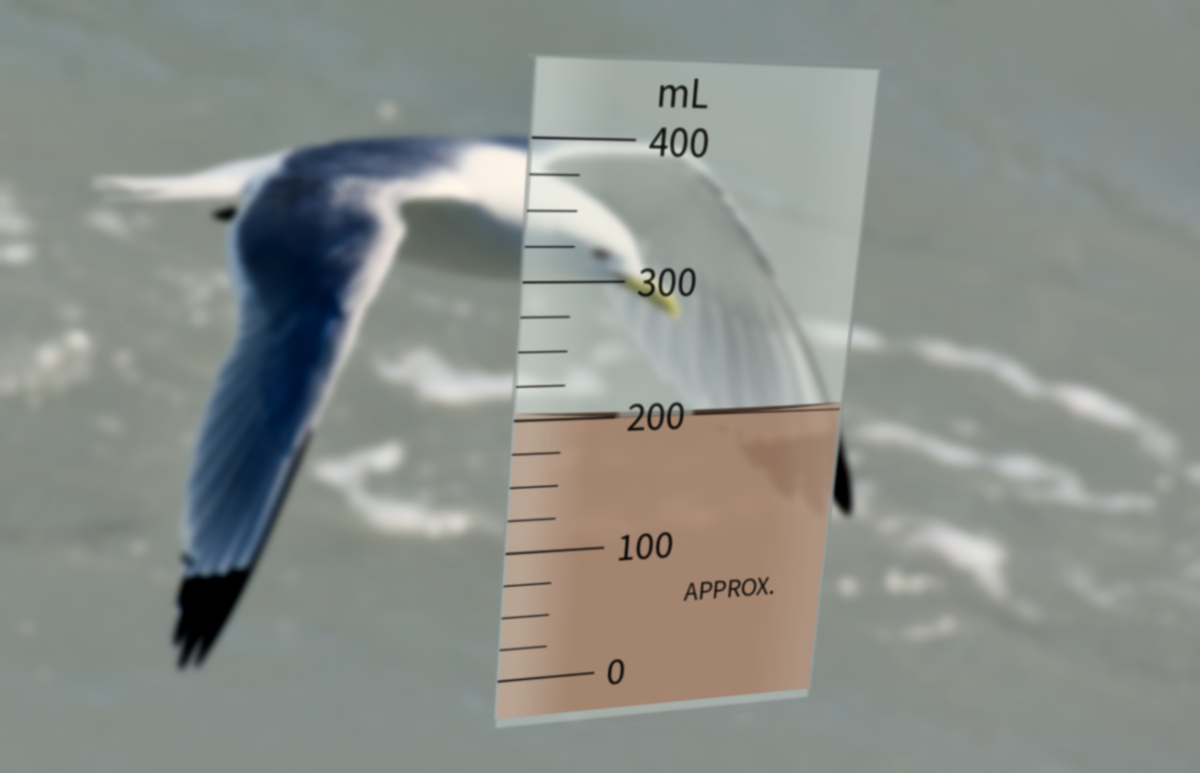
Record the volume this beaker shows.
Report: 200 mL
